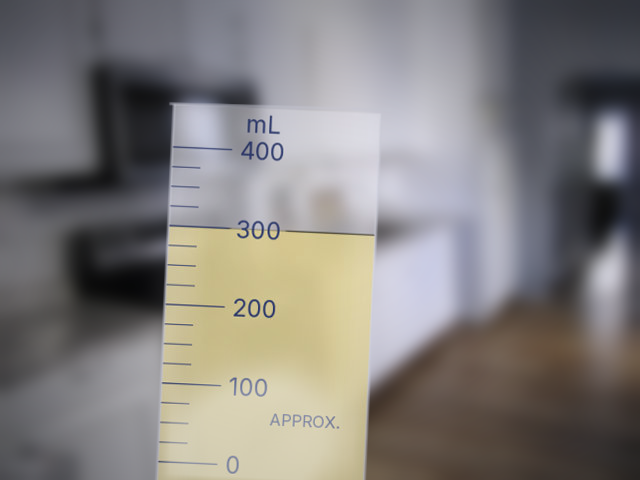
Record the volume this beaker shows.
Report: 300 mL
